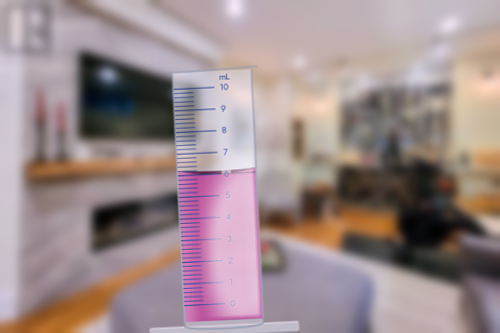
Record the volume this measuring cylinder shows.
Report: 6 mL
